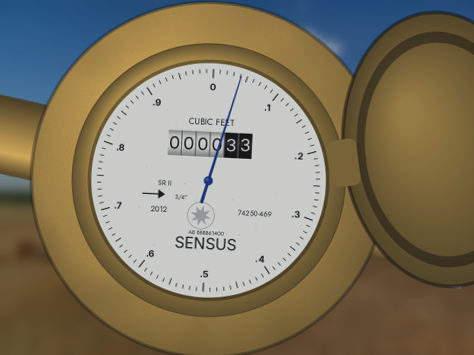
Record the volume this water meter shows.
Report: 33.04 ft³
